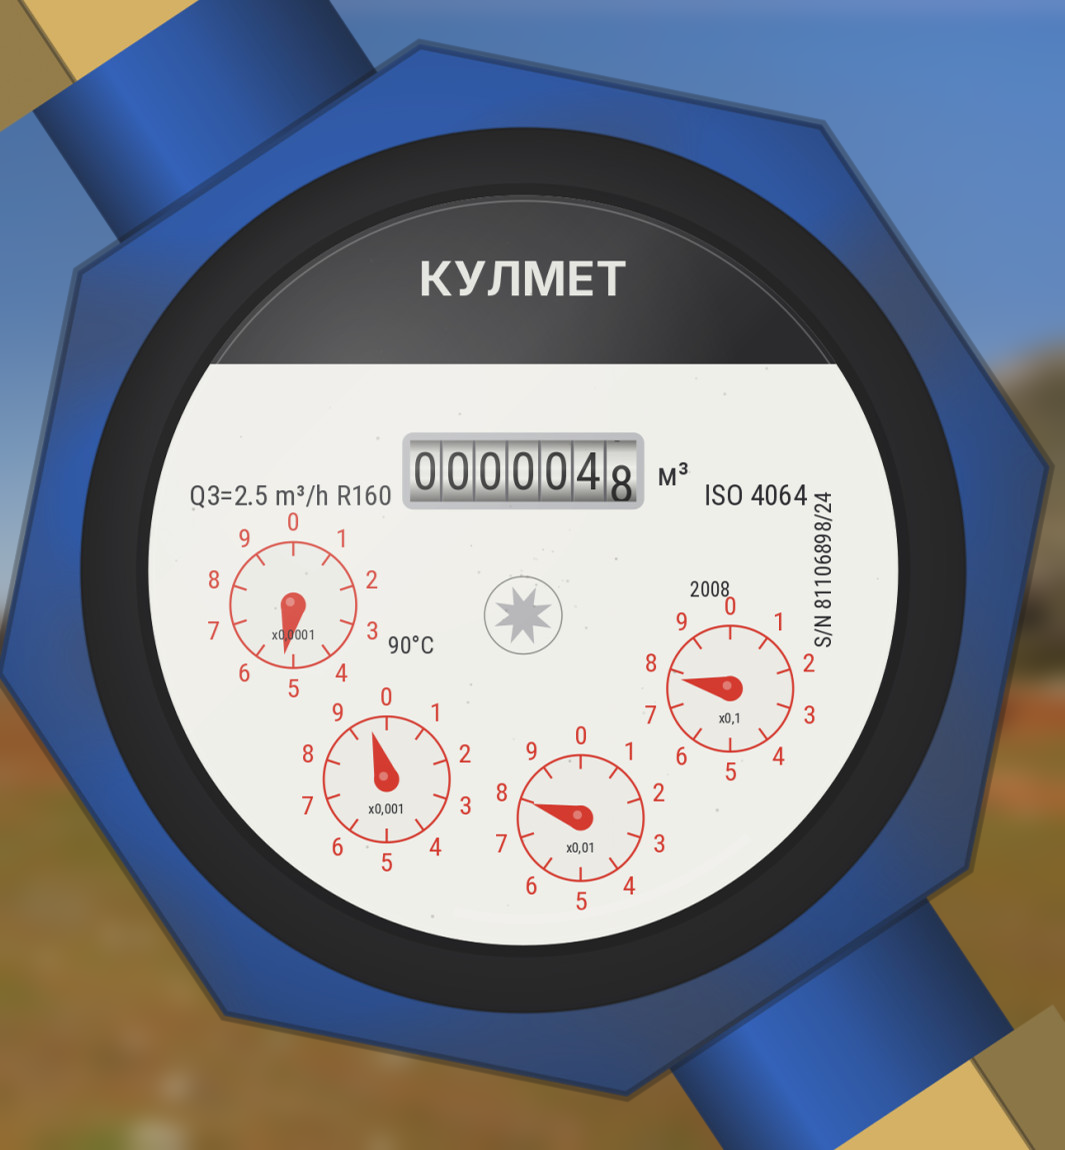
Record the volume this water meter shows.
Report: 47.7795 m³
